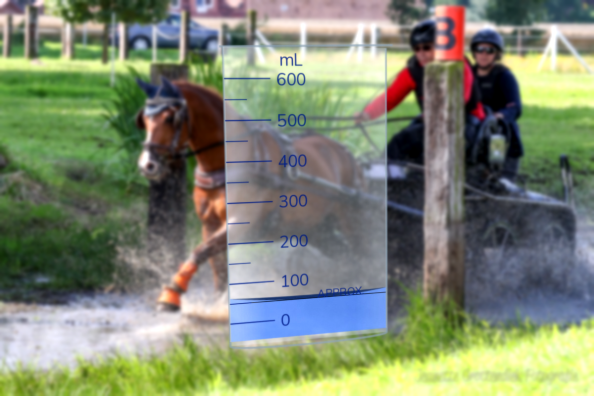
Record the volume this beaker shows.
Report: 50 mL
